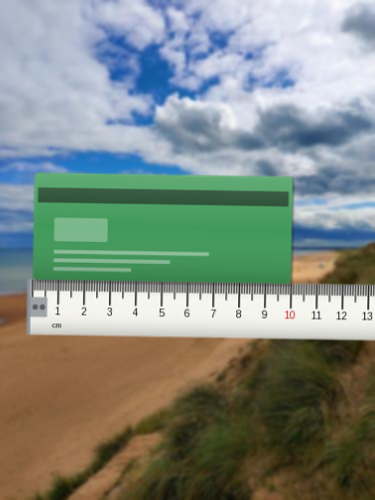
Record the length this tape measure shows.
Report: 10 cm
